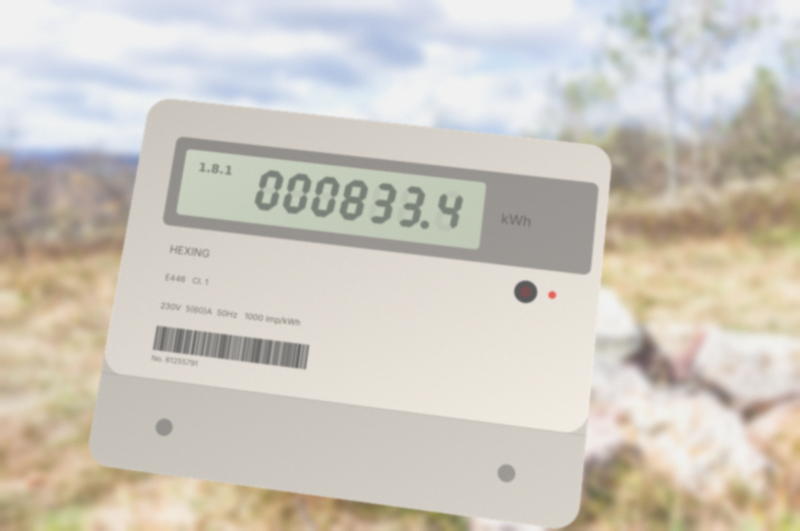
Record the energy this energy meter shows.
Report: 833.4 kWh
